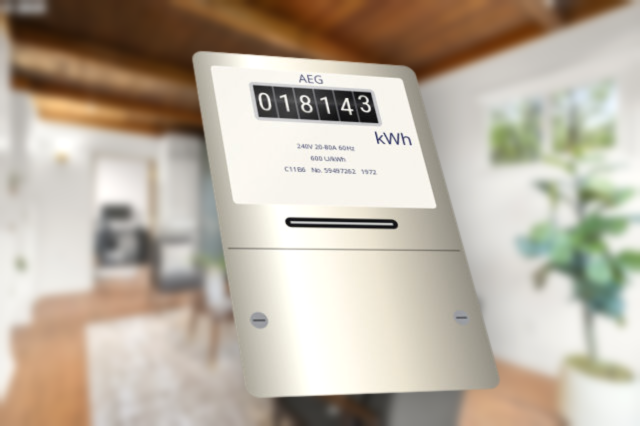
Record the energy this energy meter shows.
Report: 18143 kWh
